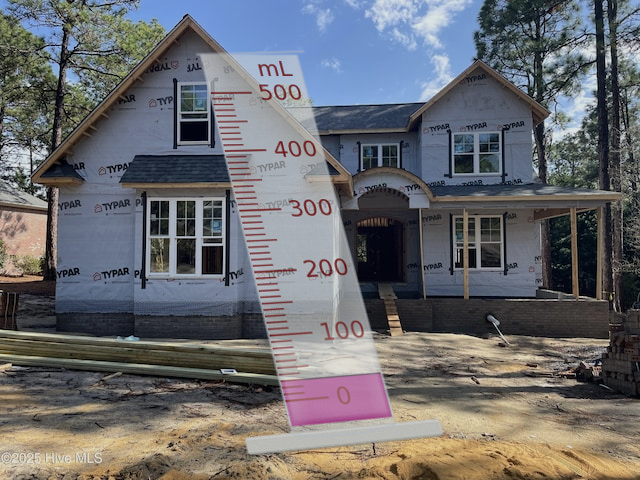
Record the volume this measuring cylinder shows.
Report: 30 mL
